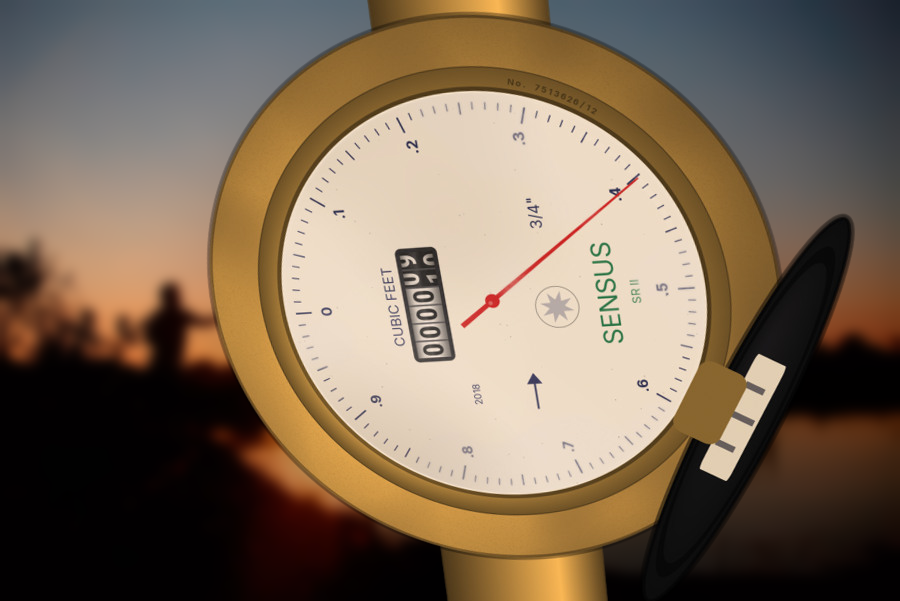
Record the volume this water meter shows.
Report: 9.40 ft³
